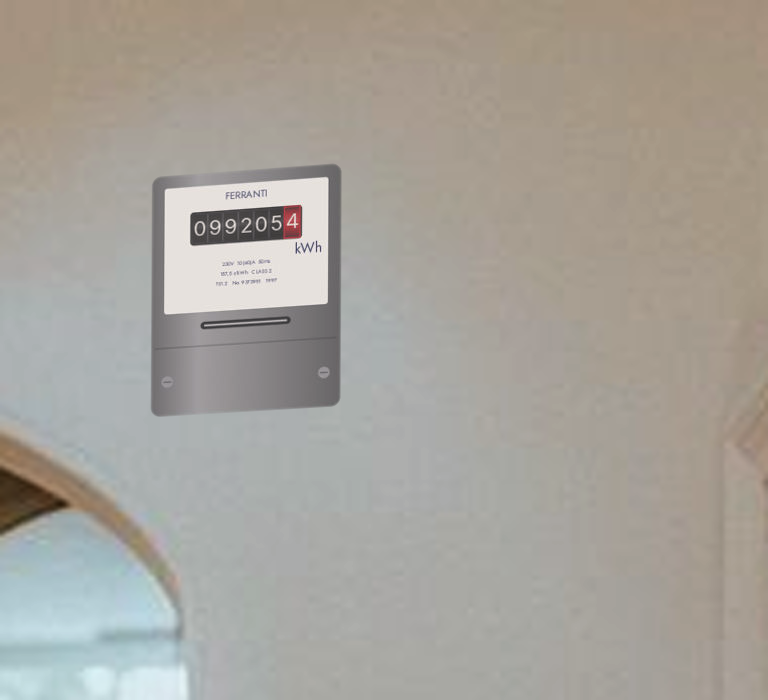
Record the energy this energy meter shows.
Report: 99205.4 kWh
